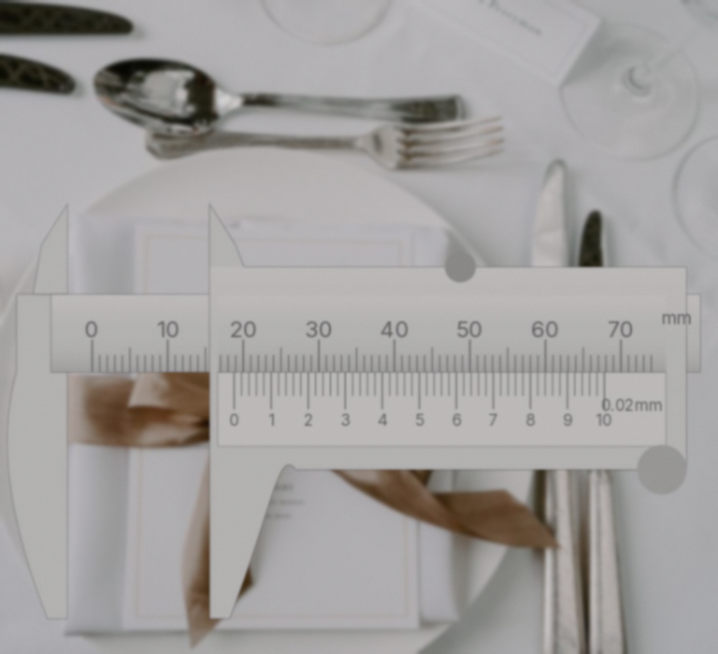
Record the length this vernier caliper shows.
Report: 18.8 mm
